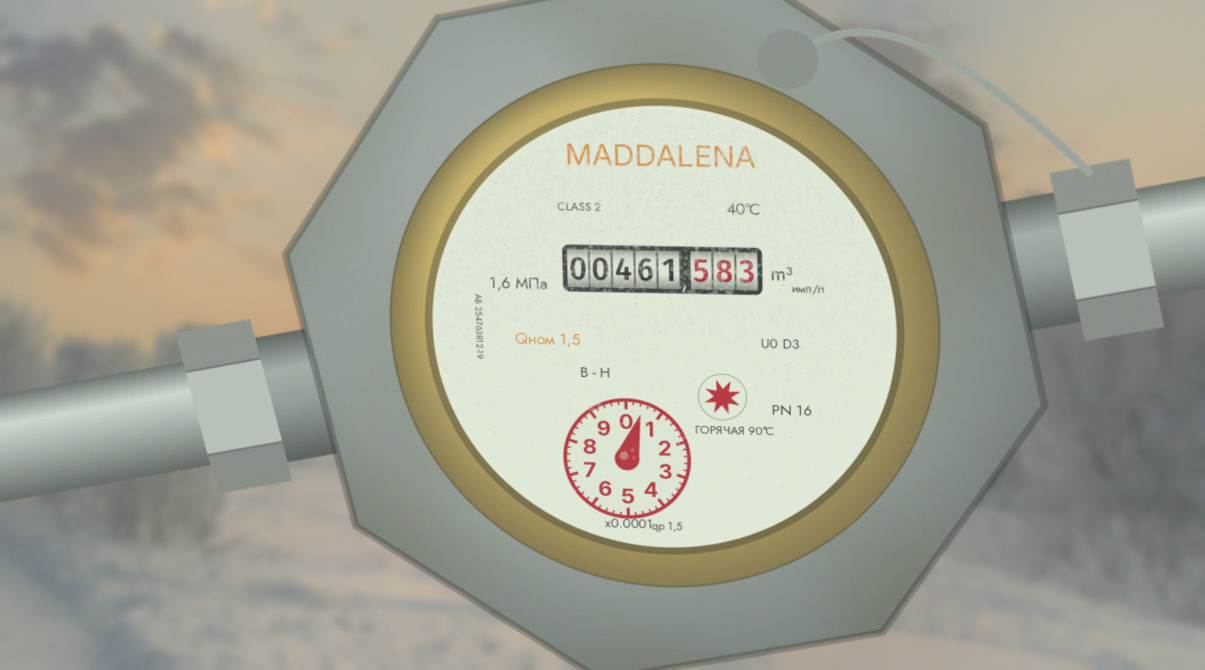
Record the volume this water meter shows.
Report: 461.5830 m³
